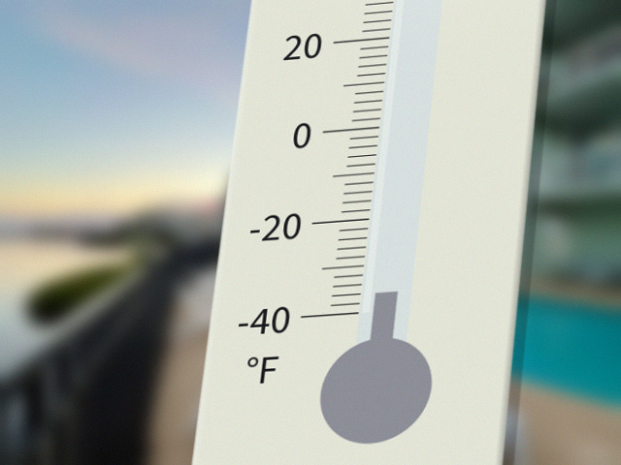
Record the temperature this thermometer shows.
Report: -36 °F
